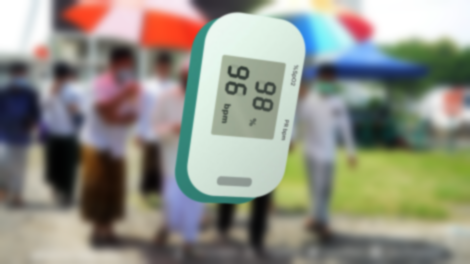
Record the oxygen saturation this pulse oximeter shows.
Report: 98 %
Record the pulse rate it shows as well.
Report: 96 bpm
